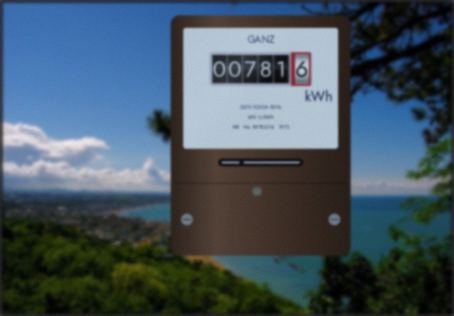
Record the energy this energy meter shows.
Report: 781.6 kWh
